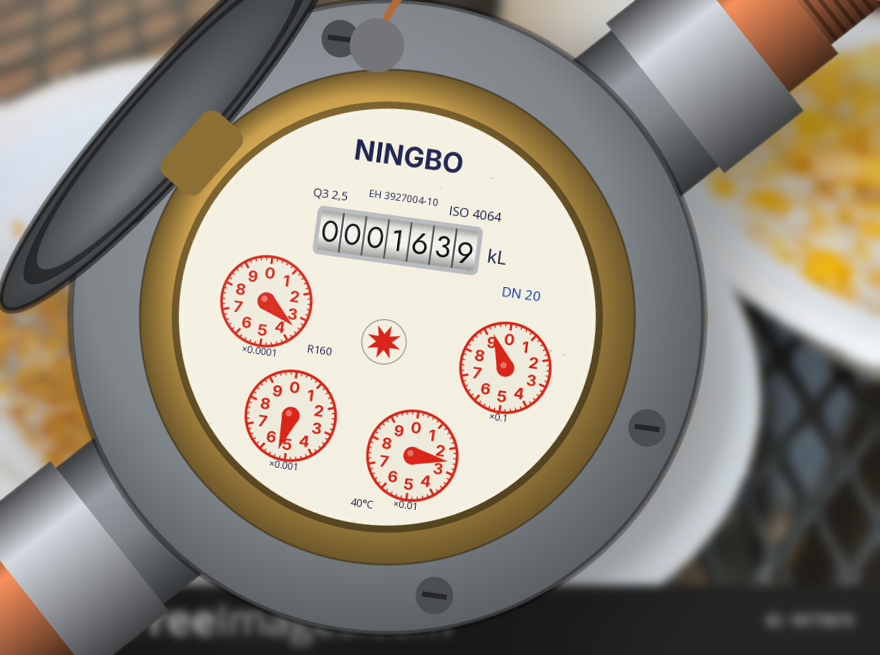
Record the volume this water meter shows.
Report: 1638.9253 kL
